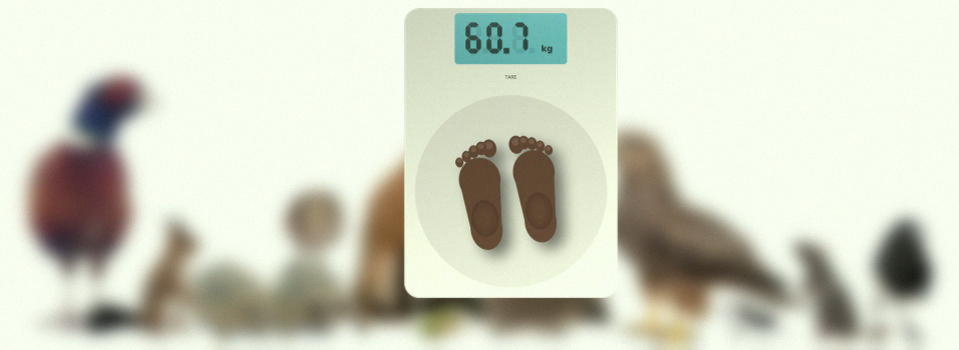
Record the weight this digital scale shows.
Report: 60.7 kg
